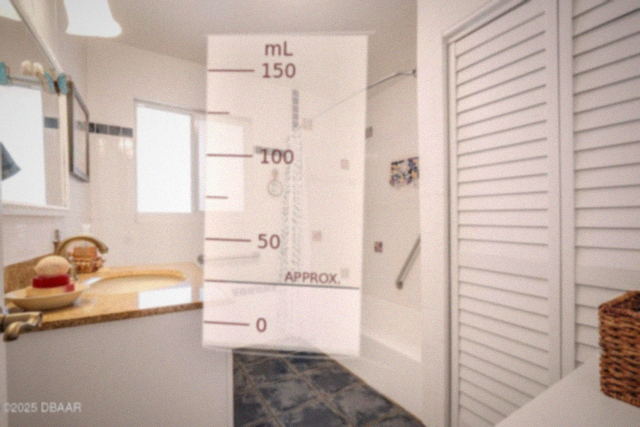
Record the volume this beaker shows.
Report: 25 mL
